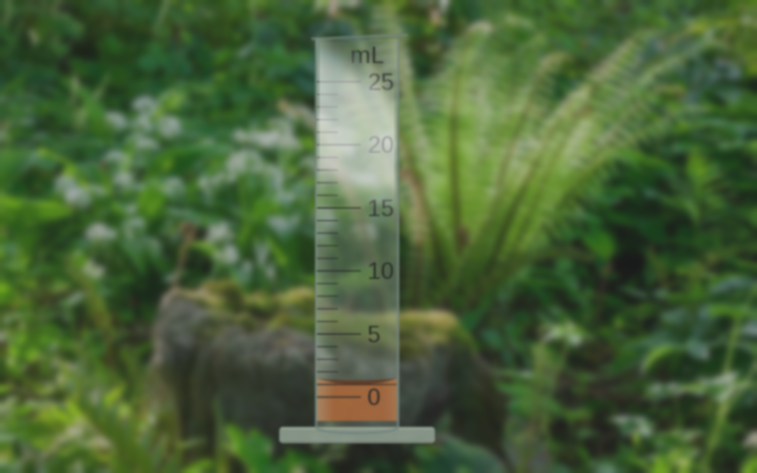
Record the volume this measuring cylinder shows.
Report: 1 mL
